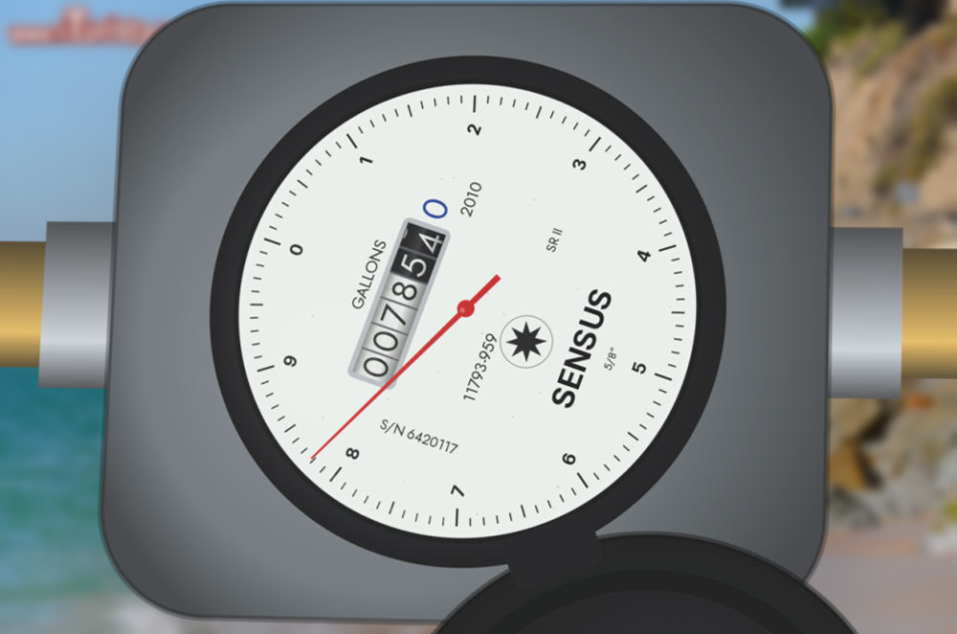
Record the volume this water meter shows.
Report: 78538.2 gal
